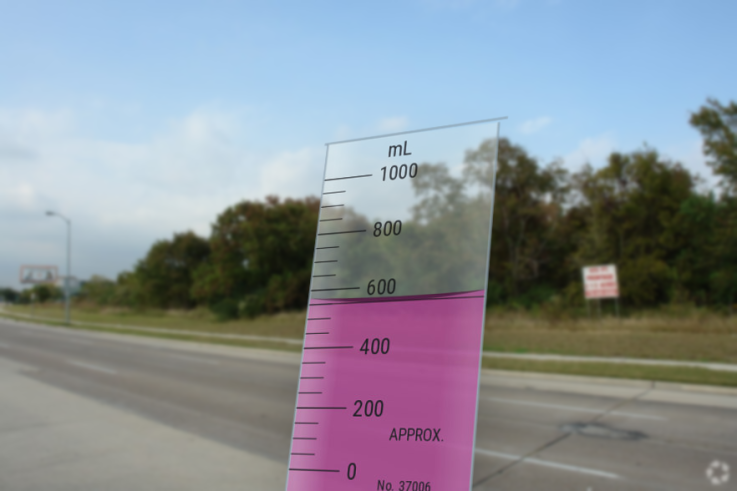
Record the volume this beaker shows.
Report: 550 mL
